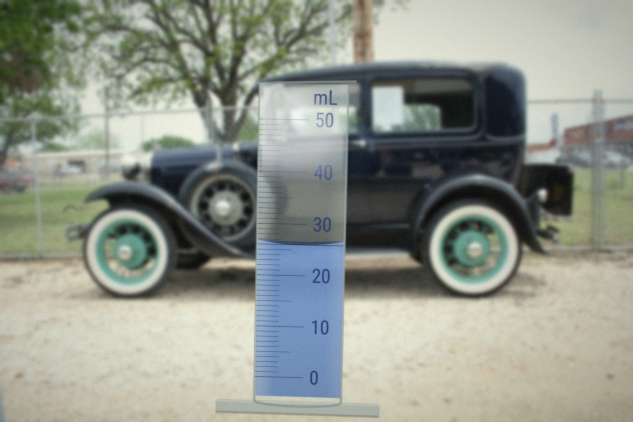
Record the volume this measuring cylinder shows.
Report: 26 mL
